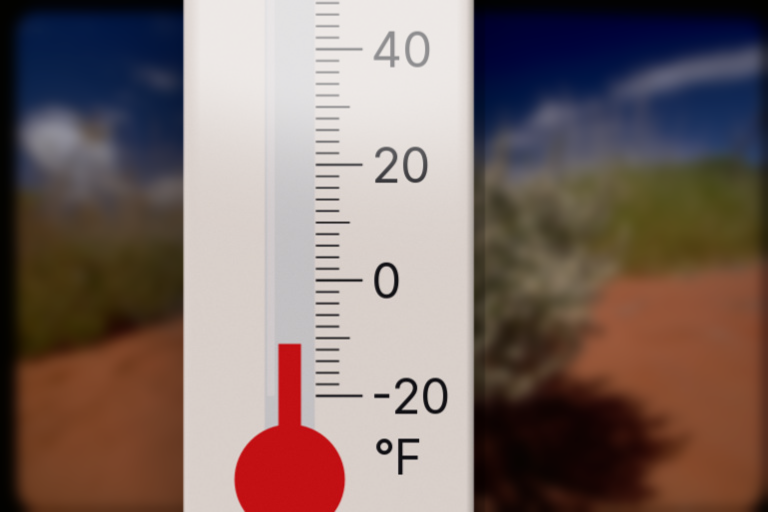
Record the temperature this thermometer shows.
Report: -11 °F
